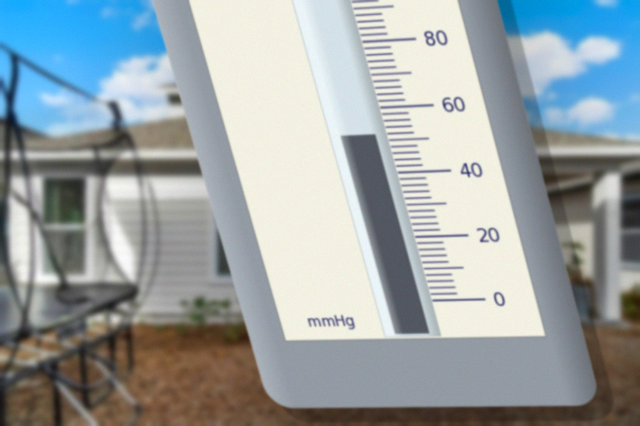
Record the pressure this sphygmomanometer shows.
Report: 52 mmHg
